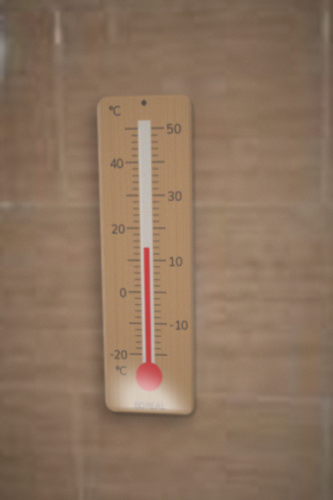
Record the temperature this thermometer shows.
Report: 14 °C
